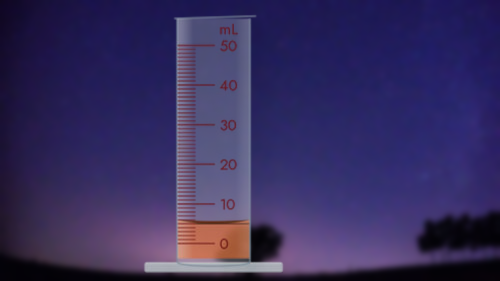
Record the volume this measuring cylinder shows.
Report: 5 mL
